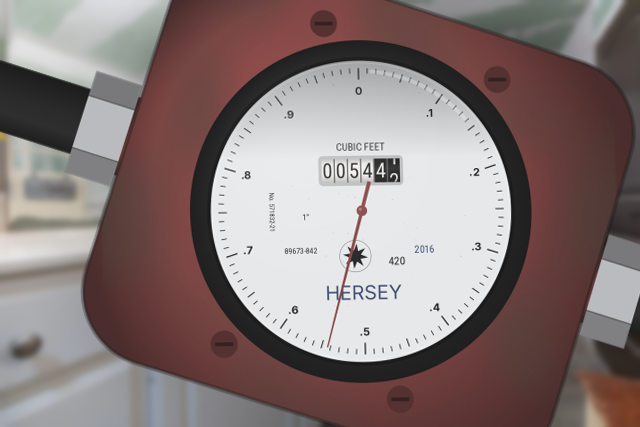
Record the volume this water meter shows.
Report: 5441.54 ft³
